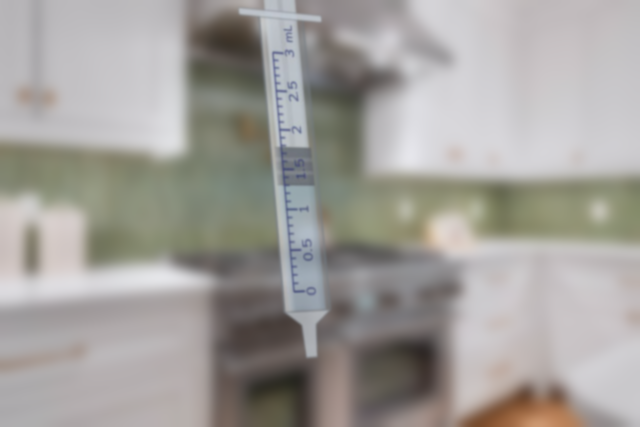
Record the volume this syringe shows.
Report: 1.3 mL
